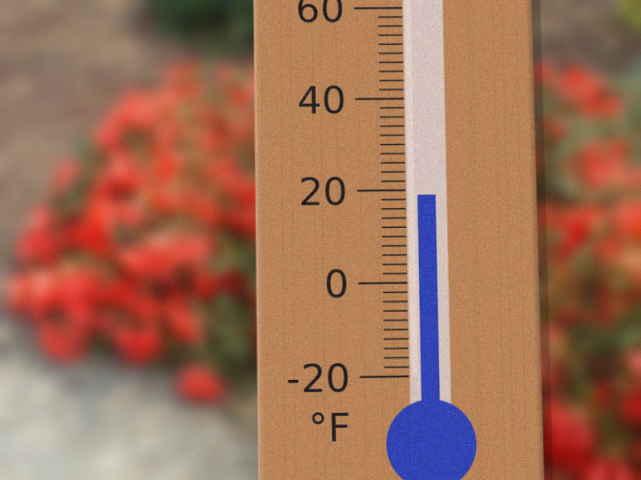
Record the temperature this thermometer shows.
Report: 19 °F
